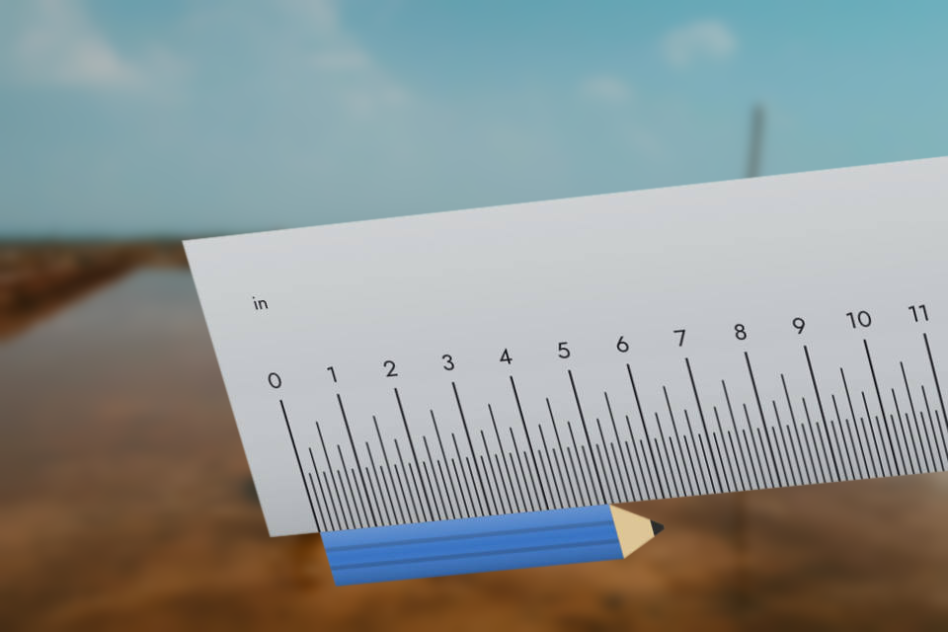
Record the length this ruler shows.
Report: 5.875 in
